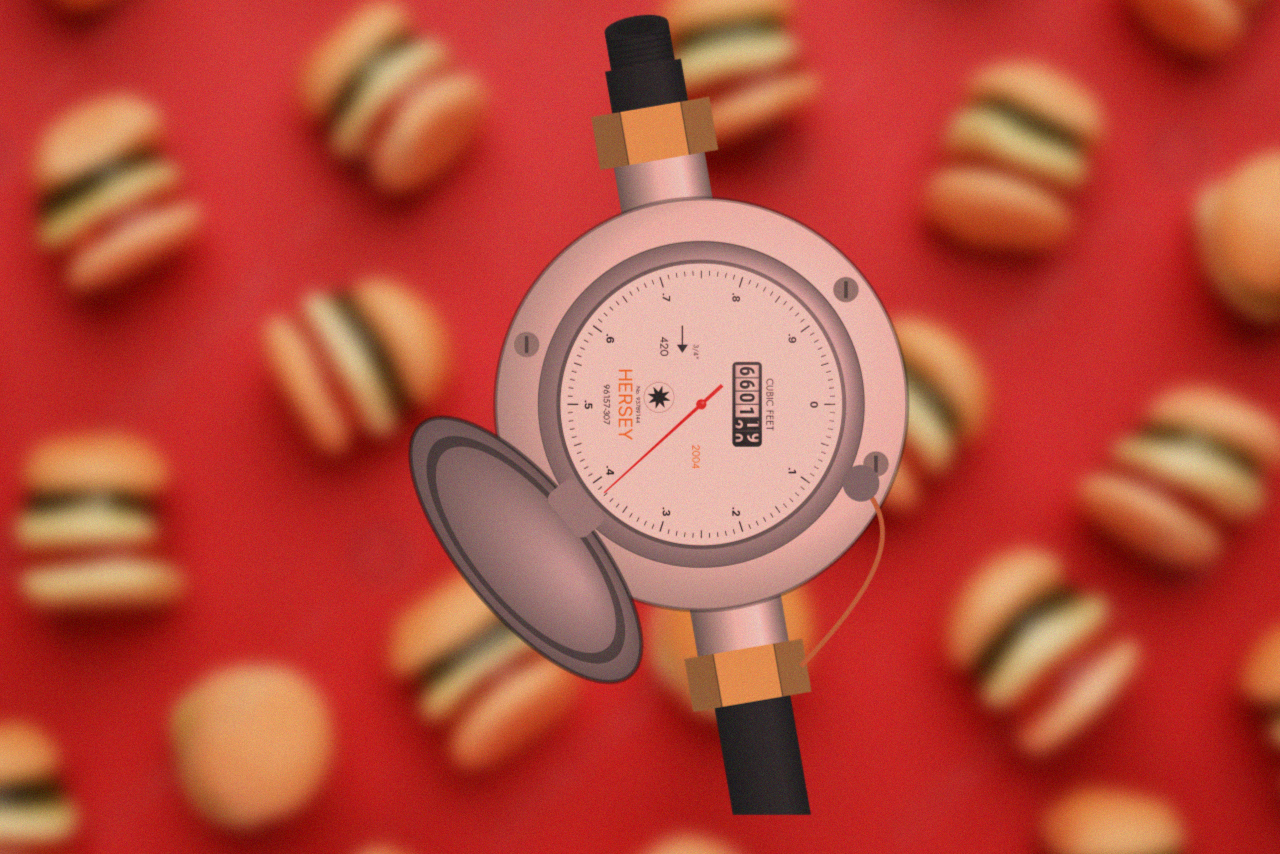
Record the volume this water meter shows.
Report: 660119.38 ft³
